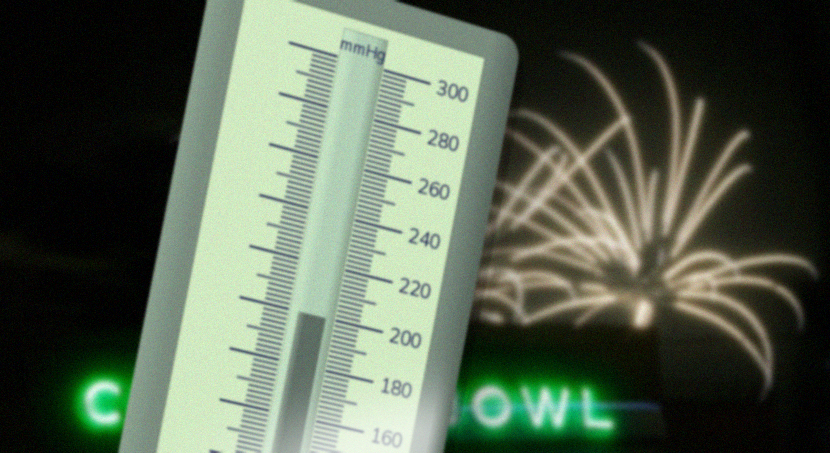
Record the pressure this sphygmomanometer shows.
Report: 200 mmHg
